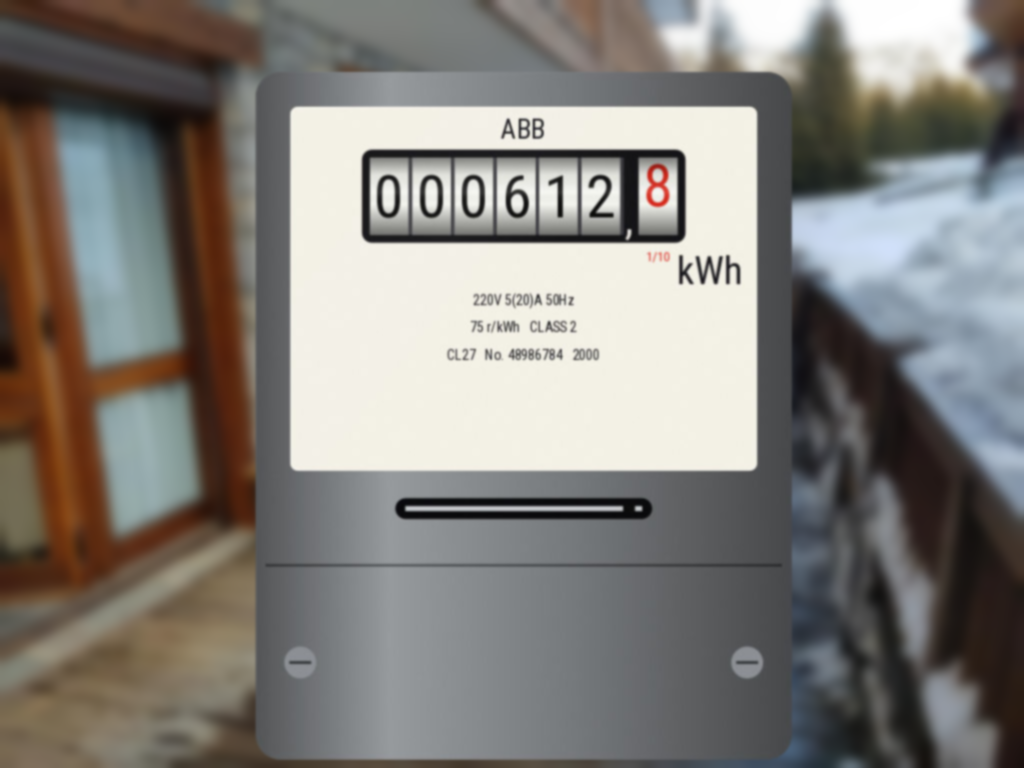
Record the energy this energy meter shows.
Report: 612.8 kWh
